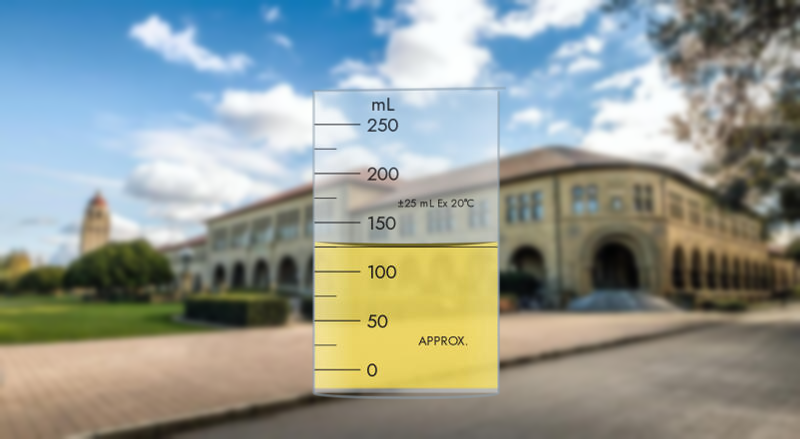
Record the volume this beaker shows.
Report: 125 mL
